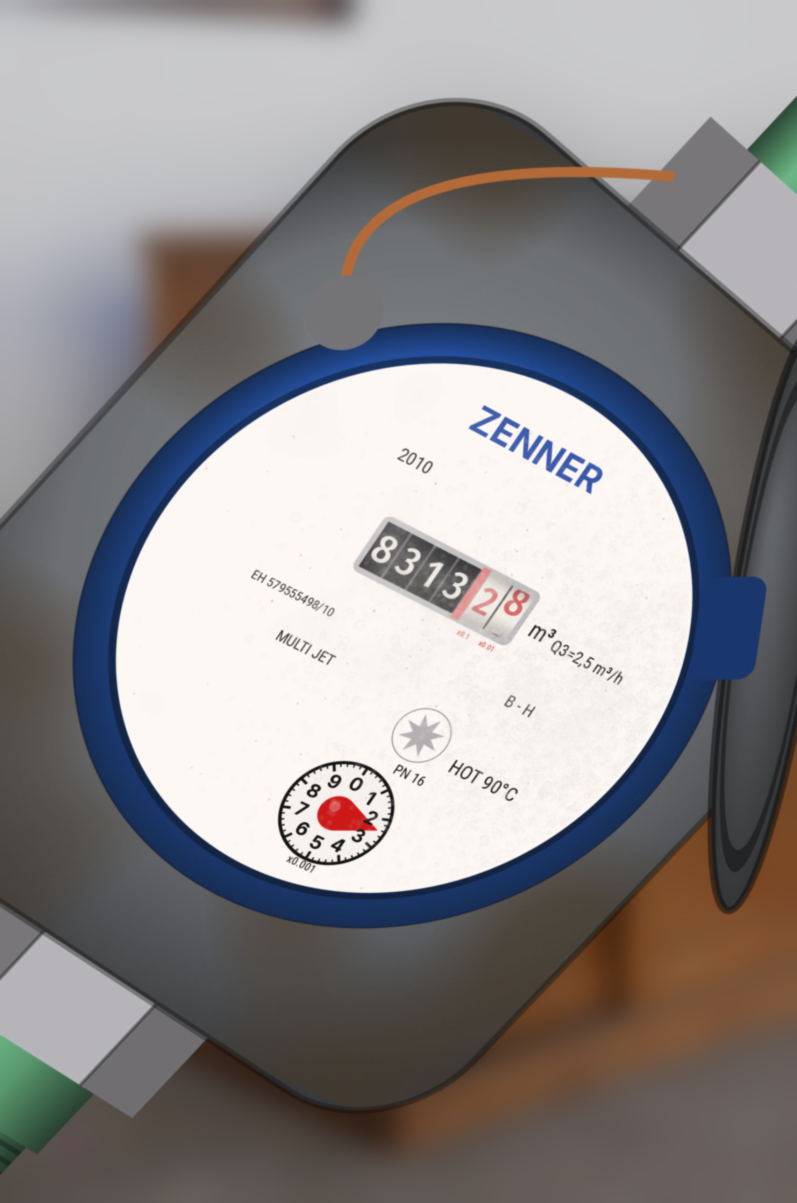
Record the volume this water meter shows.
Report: 8313.282 m³
